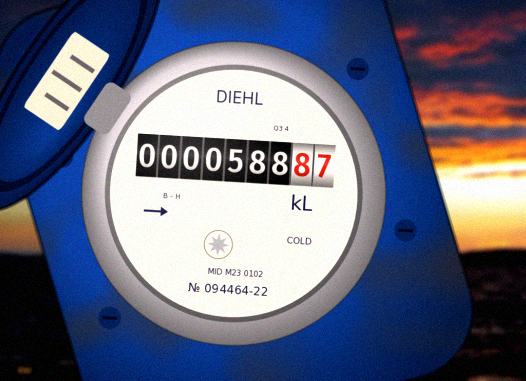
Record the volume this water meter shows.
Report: 588.87 kL
